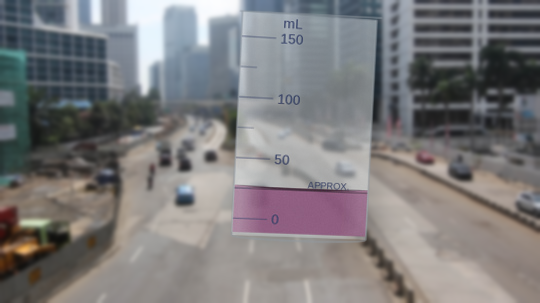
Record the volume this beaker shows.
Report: 25 mL
